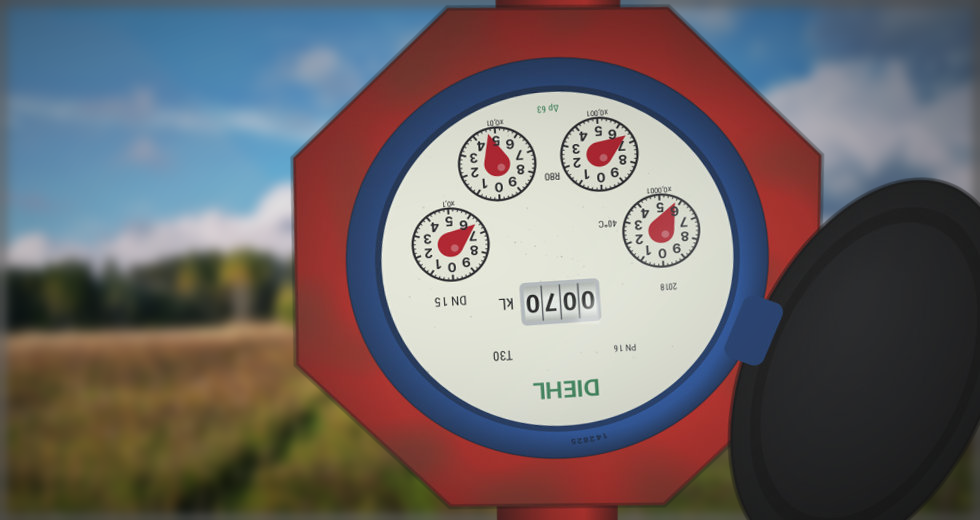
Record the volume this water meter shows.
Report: 70.6465 kL
